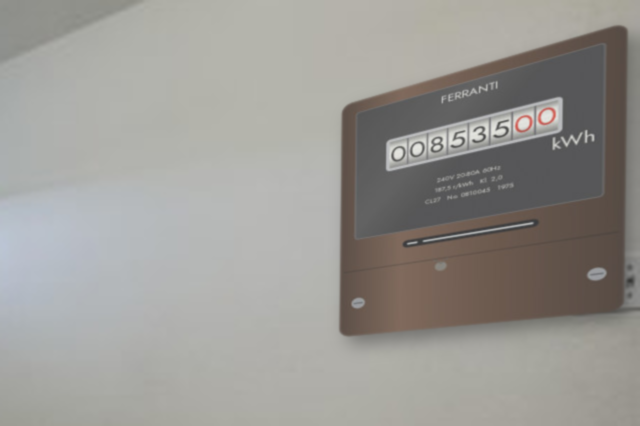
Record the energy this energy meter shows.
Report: 8535.00 kWh
